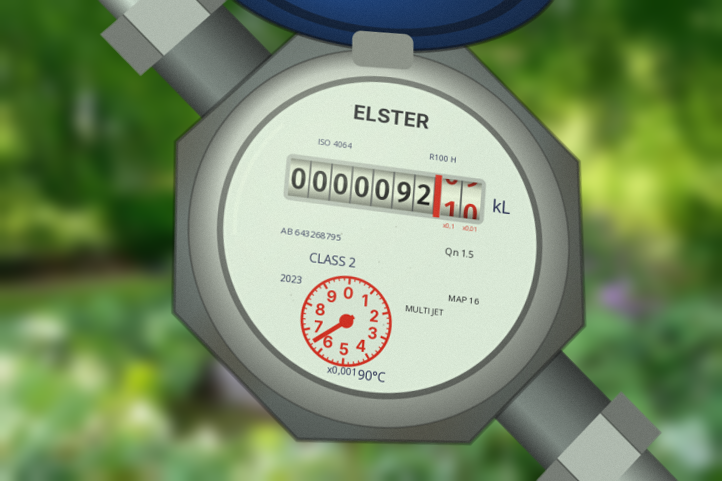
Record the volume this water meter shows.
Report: 92.096 kL
